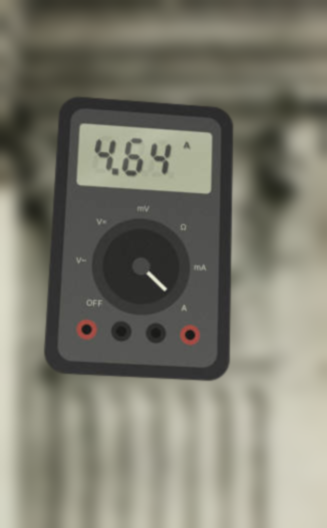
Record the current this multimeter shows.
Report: 4.64 A
